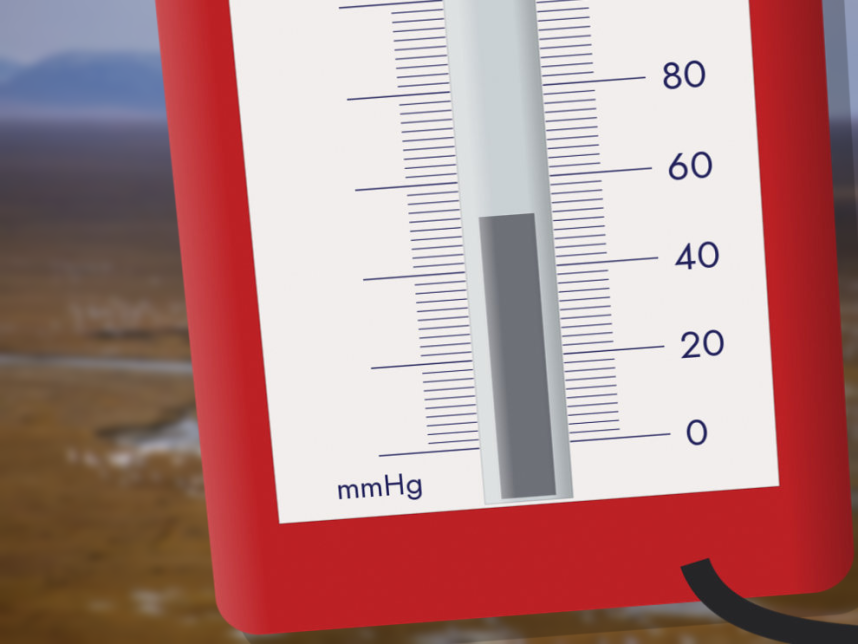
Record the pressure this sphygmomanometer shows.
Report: 52 mmHg
